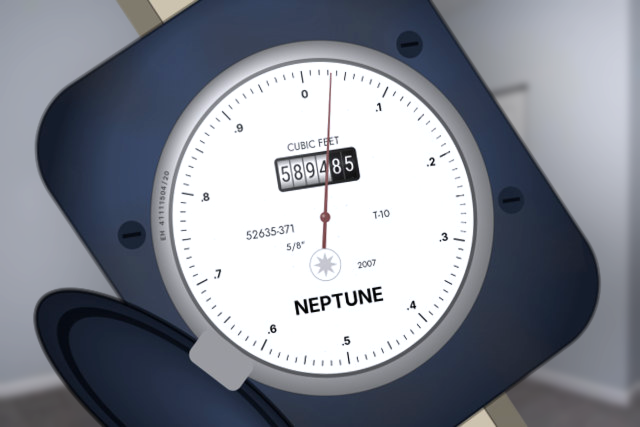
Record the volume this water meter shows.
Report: 589485.03 ft³
